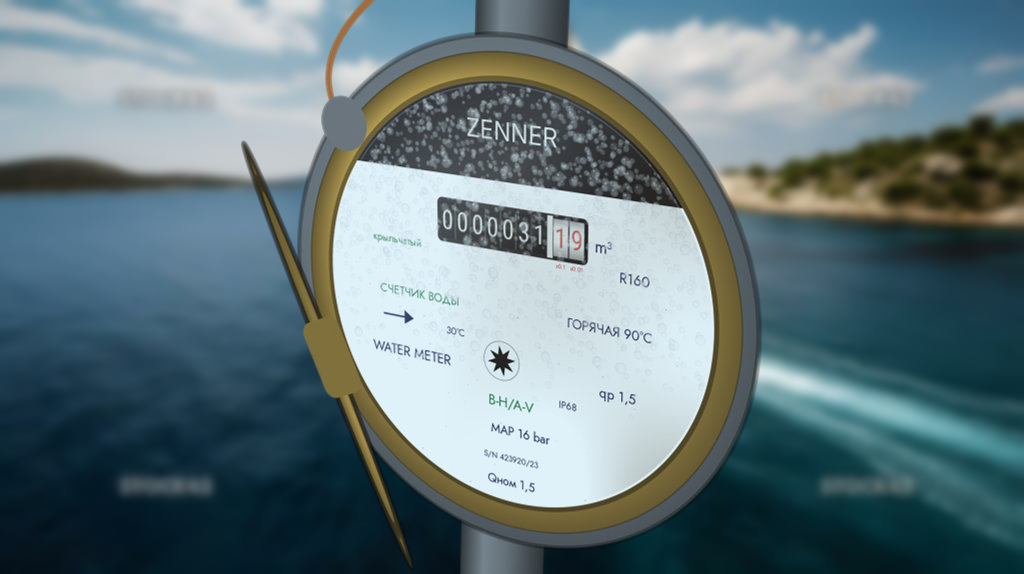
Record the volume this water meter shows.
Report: 31.19 m³
